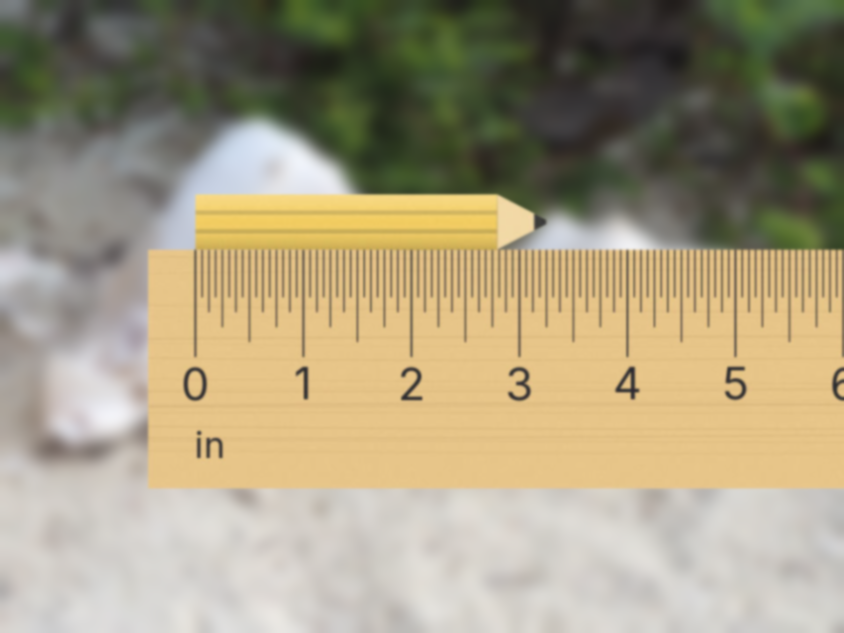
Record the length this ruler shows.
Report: 3.25 in
